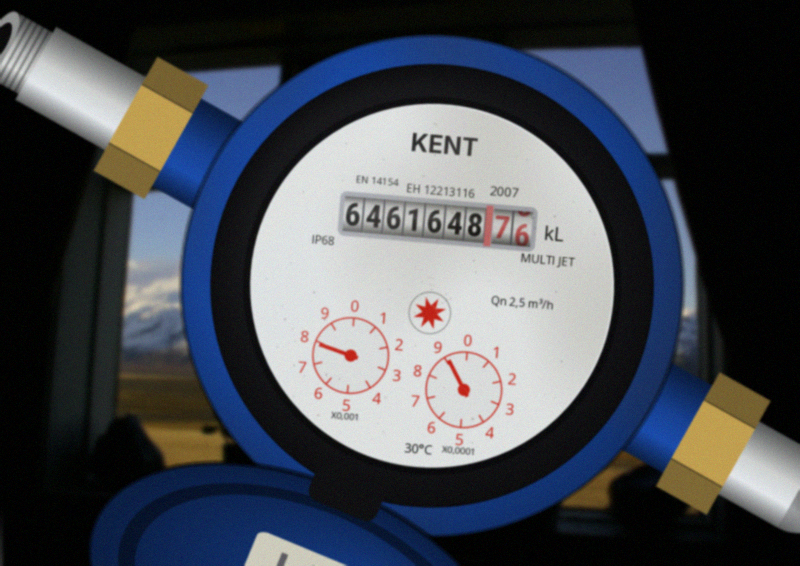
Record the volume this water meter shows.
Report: 6461648.7579 kL
